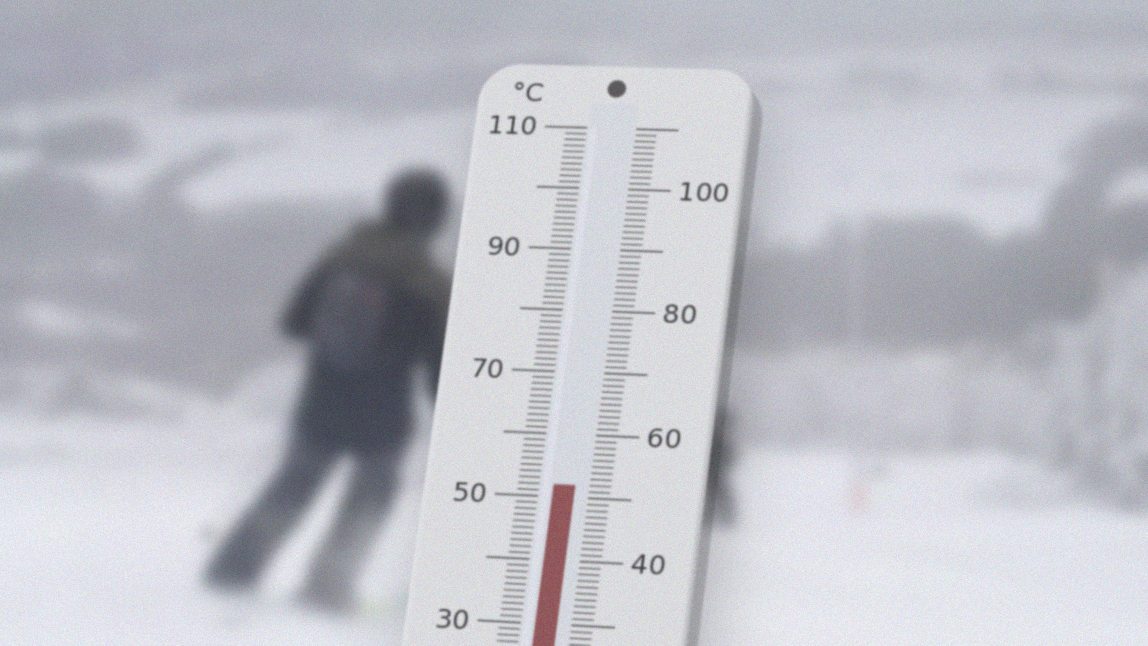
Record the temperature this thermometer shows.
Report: 52 °C
